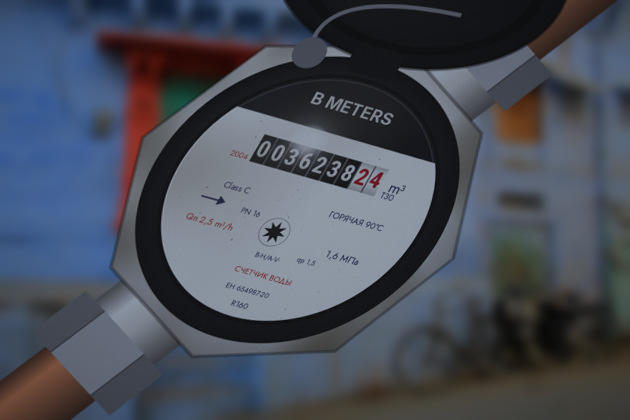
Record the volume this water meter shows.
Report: 36238.24 m³
